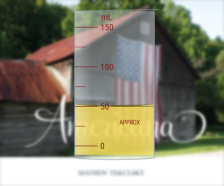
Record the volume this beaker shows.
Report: 50 mL
